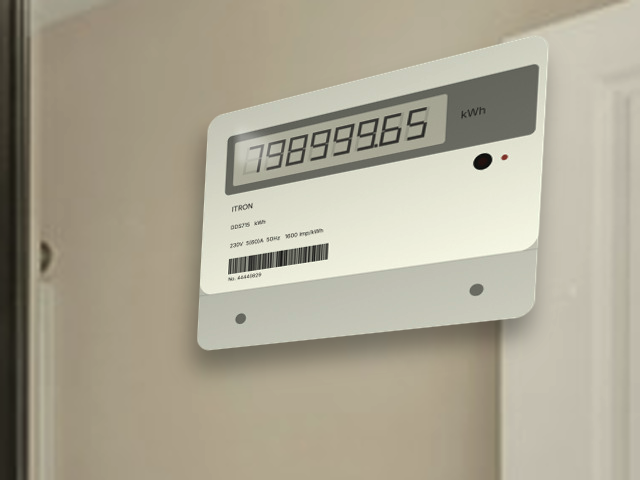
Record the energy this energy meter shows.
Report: 798999.65 kWh
